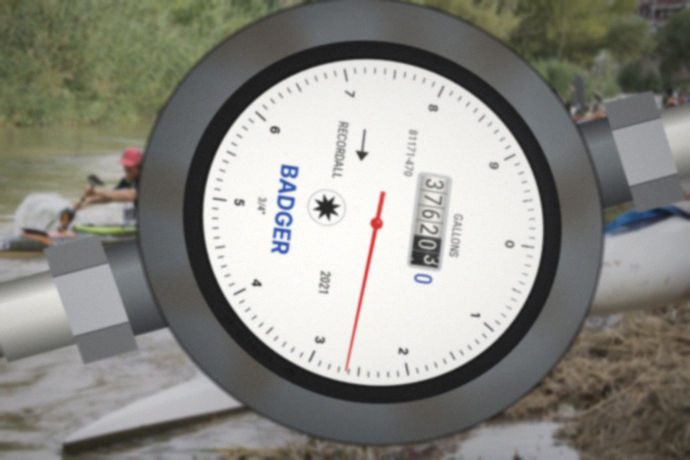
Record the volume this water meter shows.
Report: 3762032.6 gal
